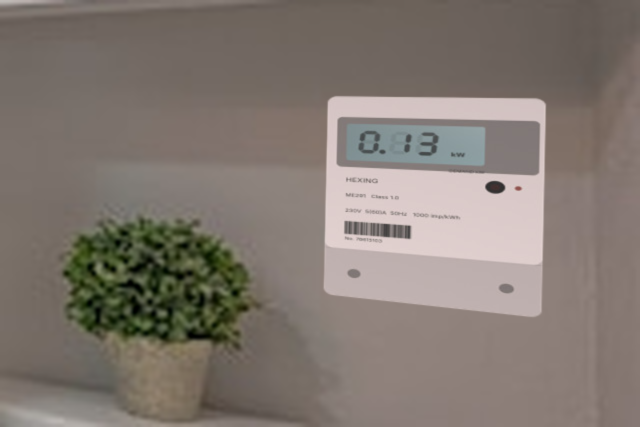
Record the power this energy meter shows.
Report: 0.13 kW
